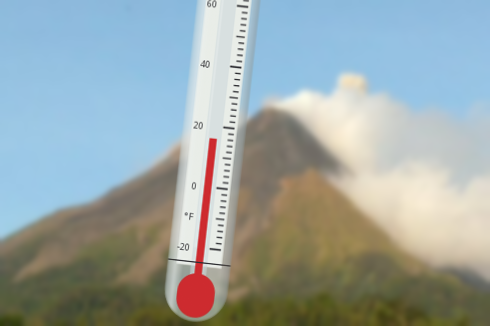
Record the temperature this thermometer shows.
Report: 16 °F
